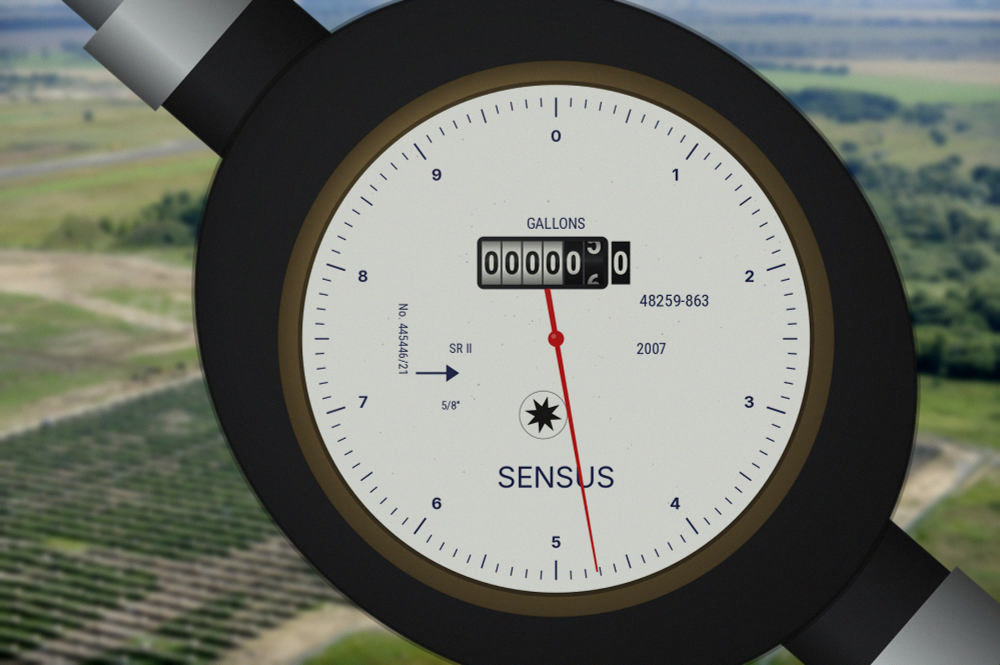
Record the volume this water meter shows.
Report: 54.7 gal
